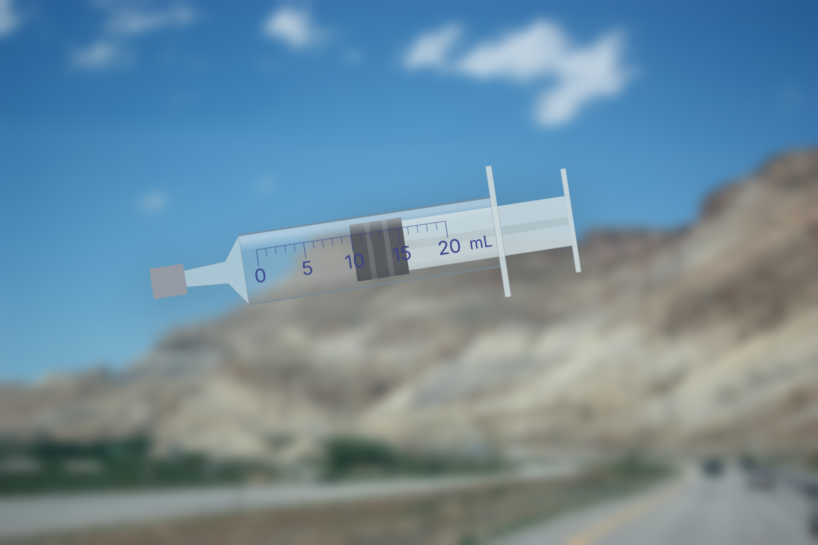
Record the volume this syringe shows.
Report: 10 mL
